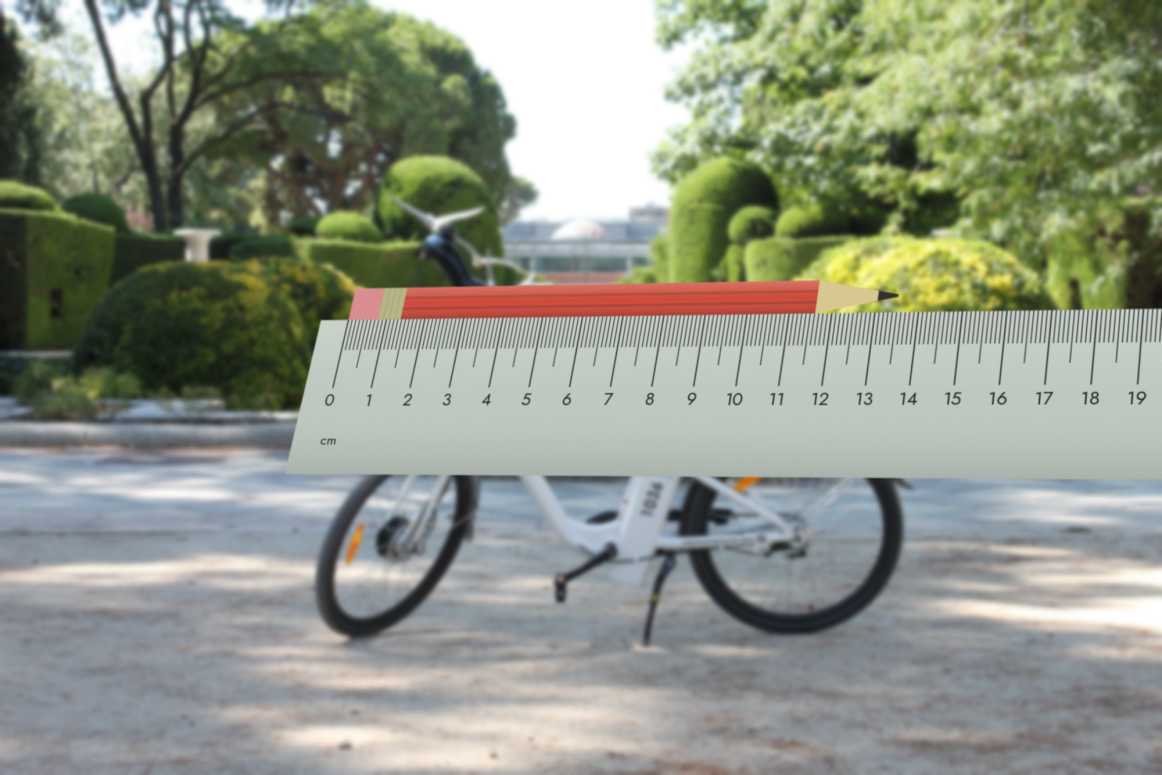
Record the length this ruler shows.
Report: 13.5 cm
